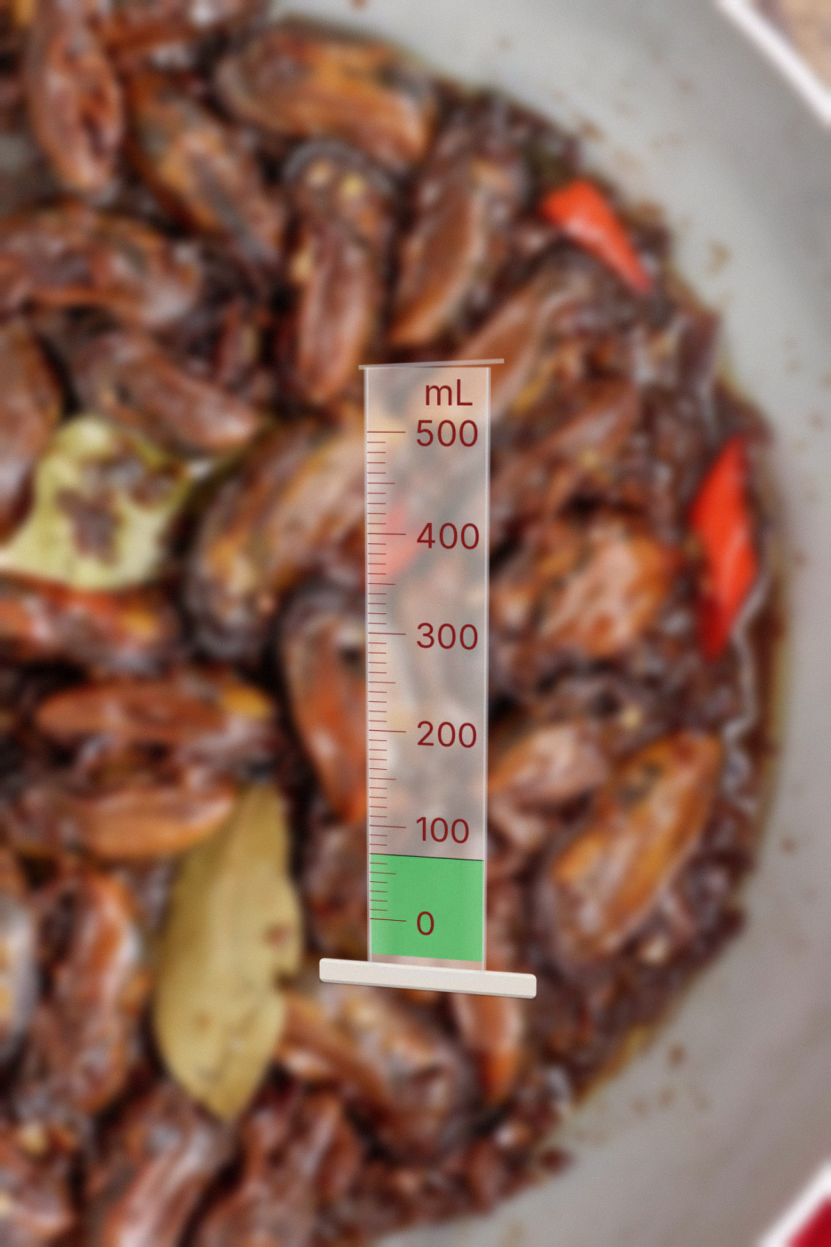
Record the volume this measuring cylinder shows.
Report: 70 mL
